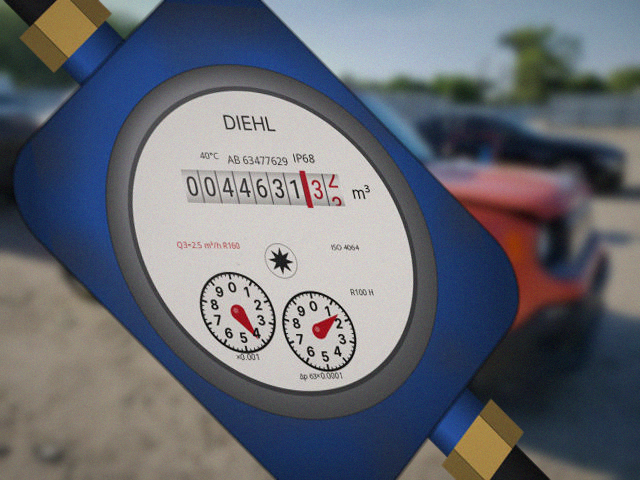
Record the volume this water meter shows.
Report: 44631.3241 m³
